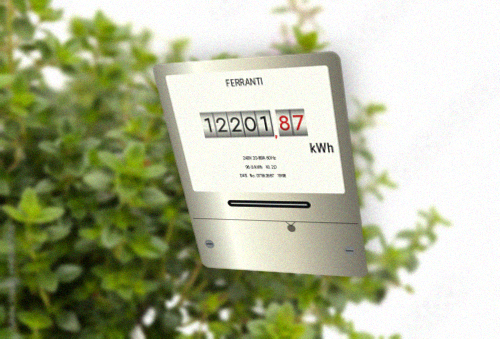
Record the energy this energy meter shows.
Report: 12201.87 kWh
